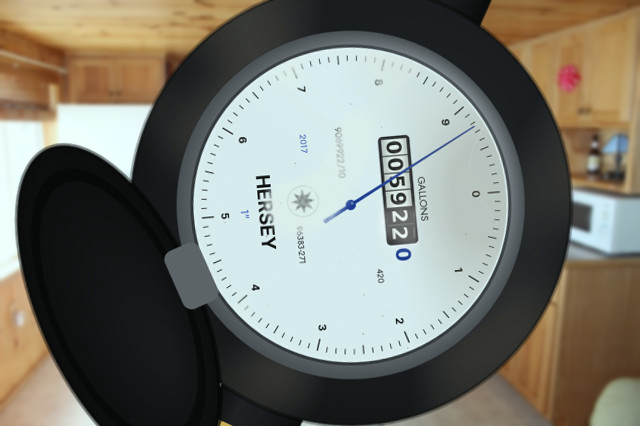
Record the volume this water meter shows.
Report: 59219.2 gal
